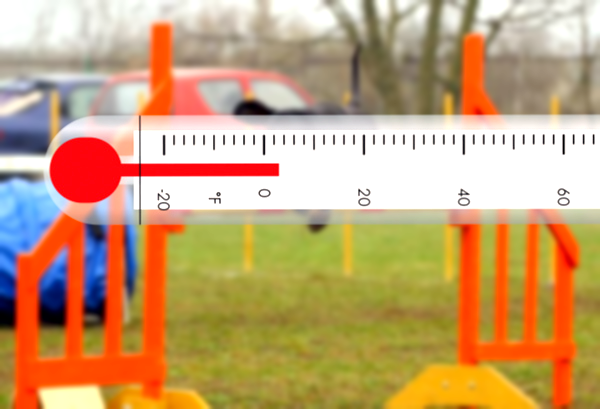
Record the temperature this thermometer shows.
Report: 3 °F
